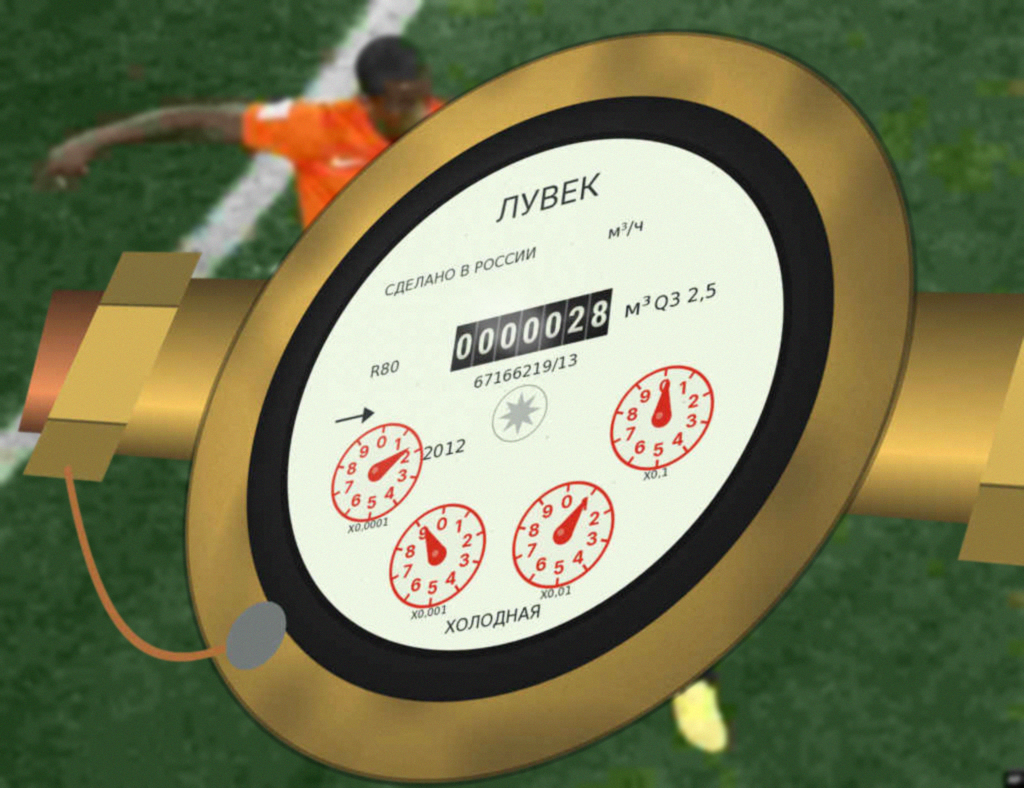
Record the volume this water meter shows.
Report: 28.0091 m³
